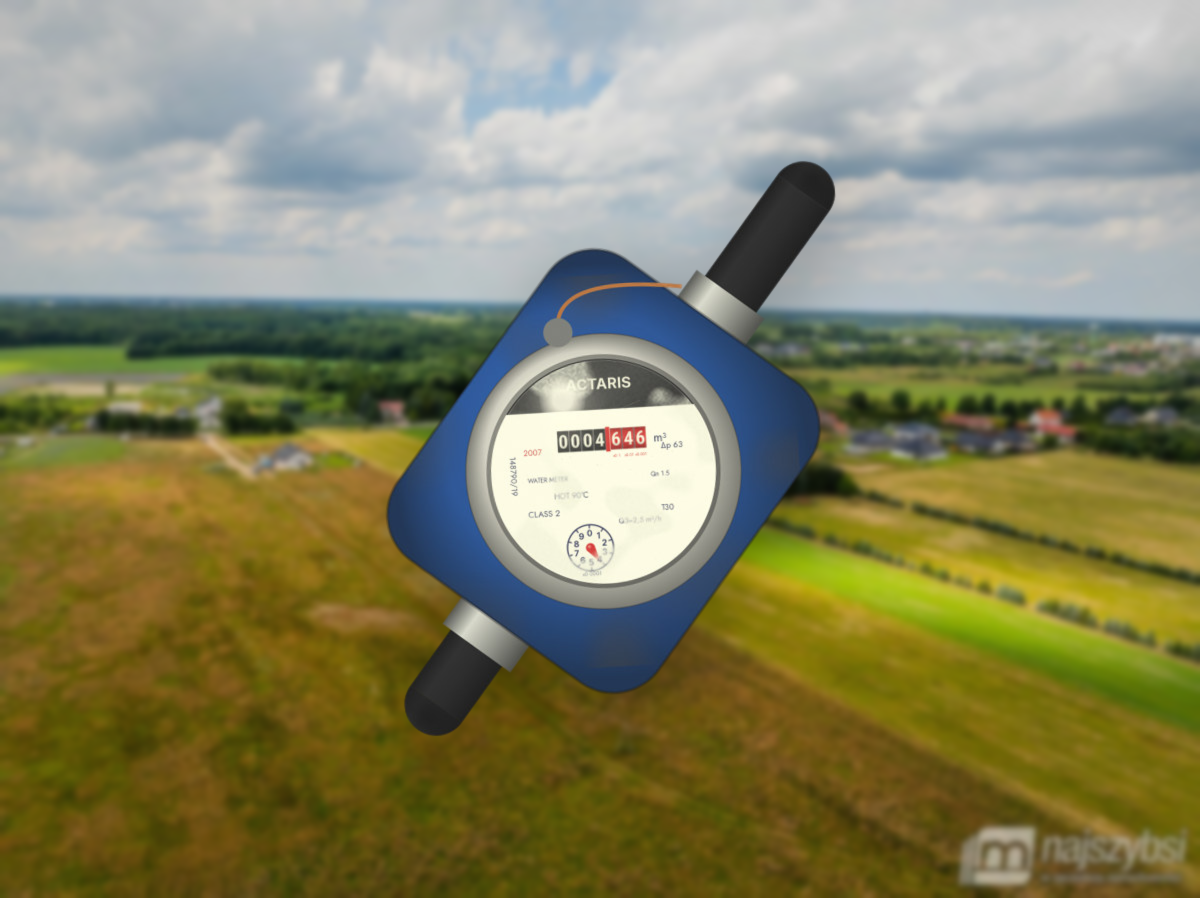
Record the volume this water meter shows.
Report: 4.6464 m³
